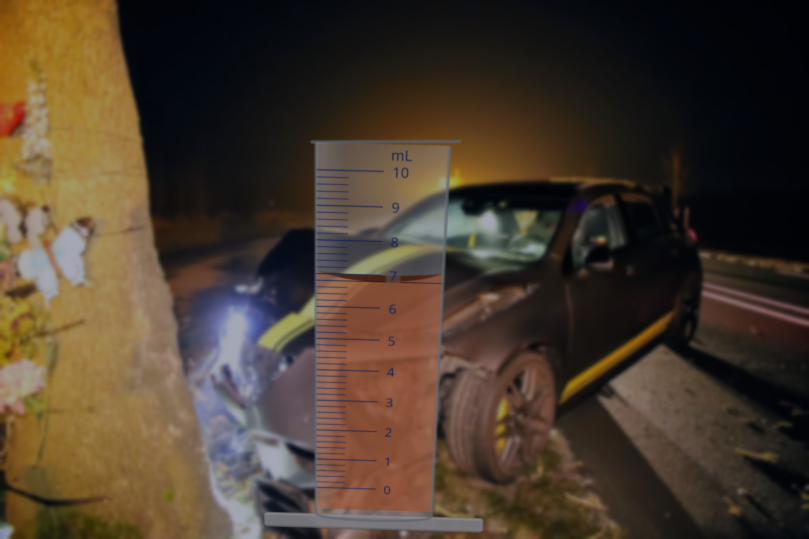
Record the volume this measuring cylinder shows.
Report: 6.8 mL
